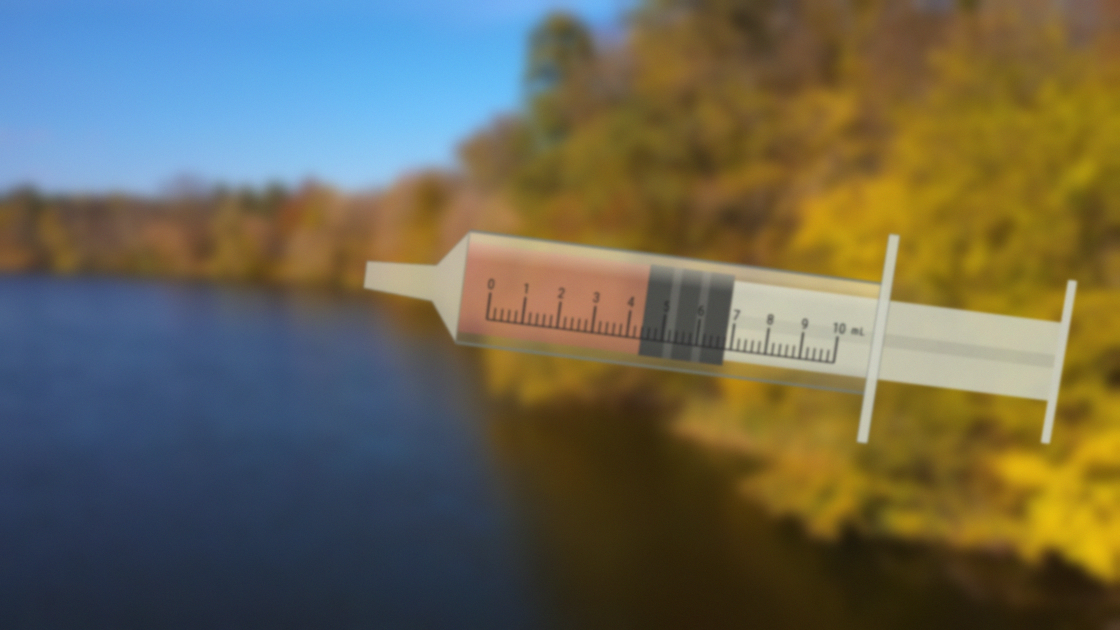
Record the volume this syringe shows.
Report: 4.4 mL
